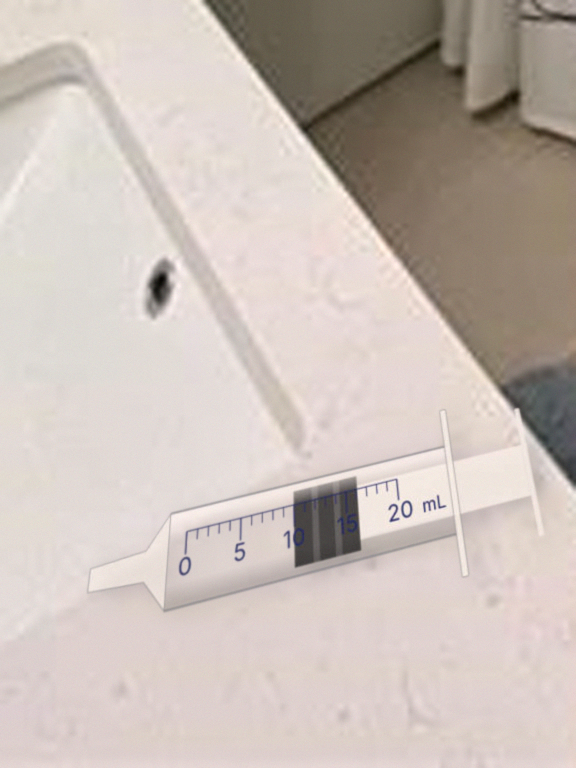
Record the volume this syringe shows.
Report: 10 mL
